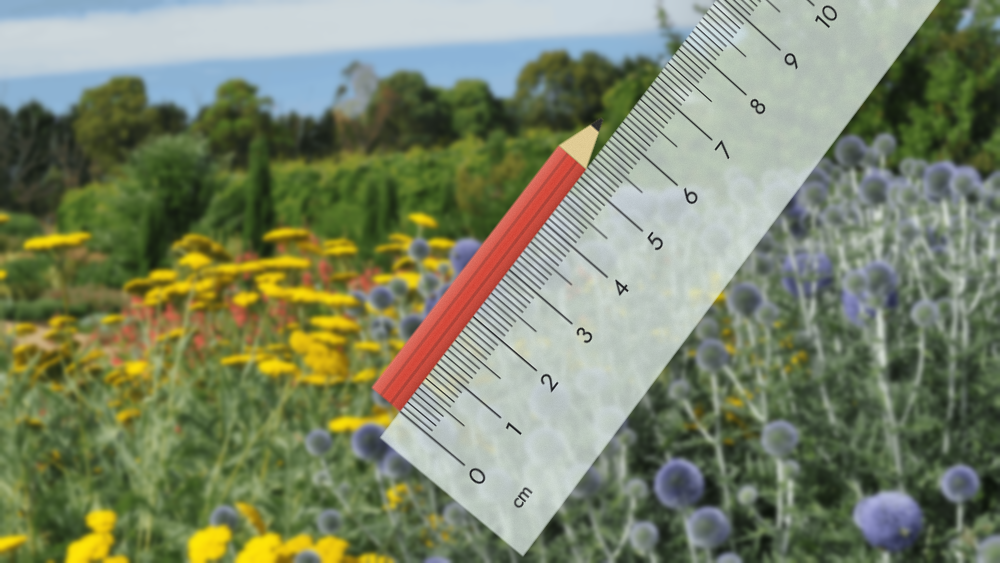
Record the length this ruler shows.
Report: 6 cm
